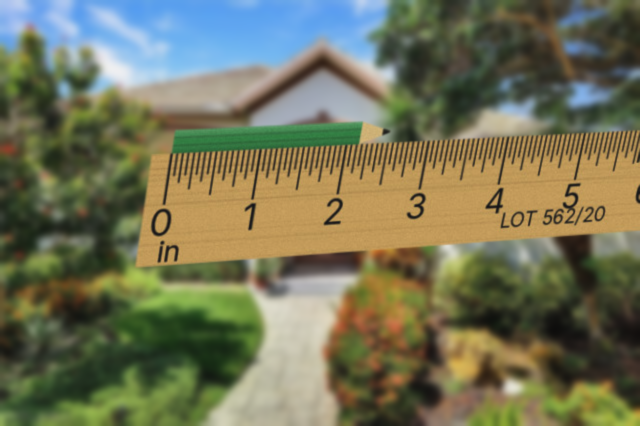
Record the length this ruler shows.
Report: 2.5 in
